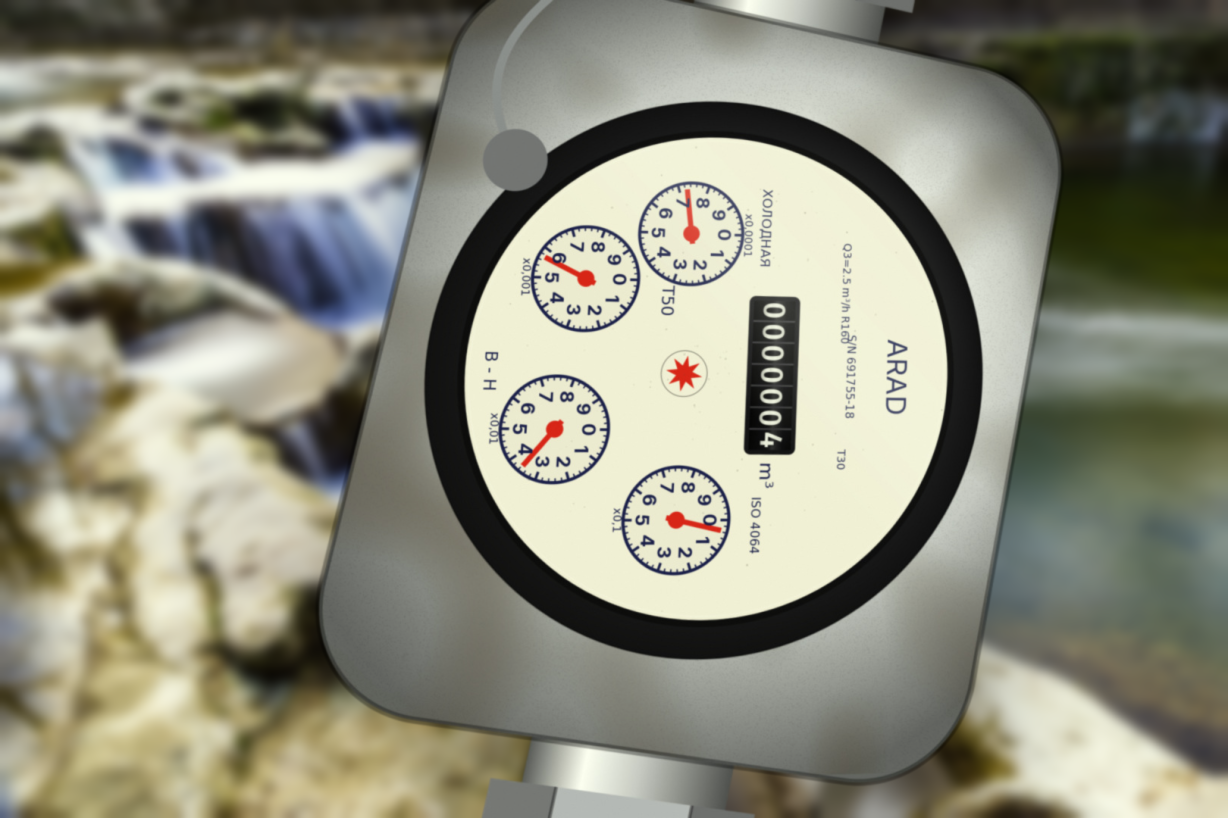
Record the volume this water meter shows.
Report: 4.0357 m³
